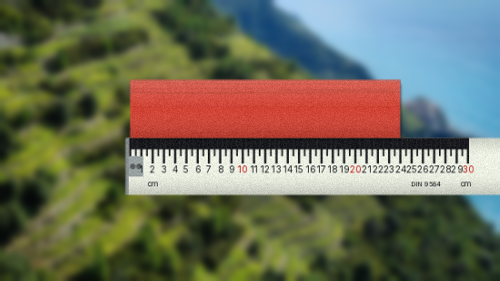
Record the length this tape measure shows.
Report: 24 cm
